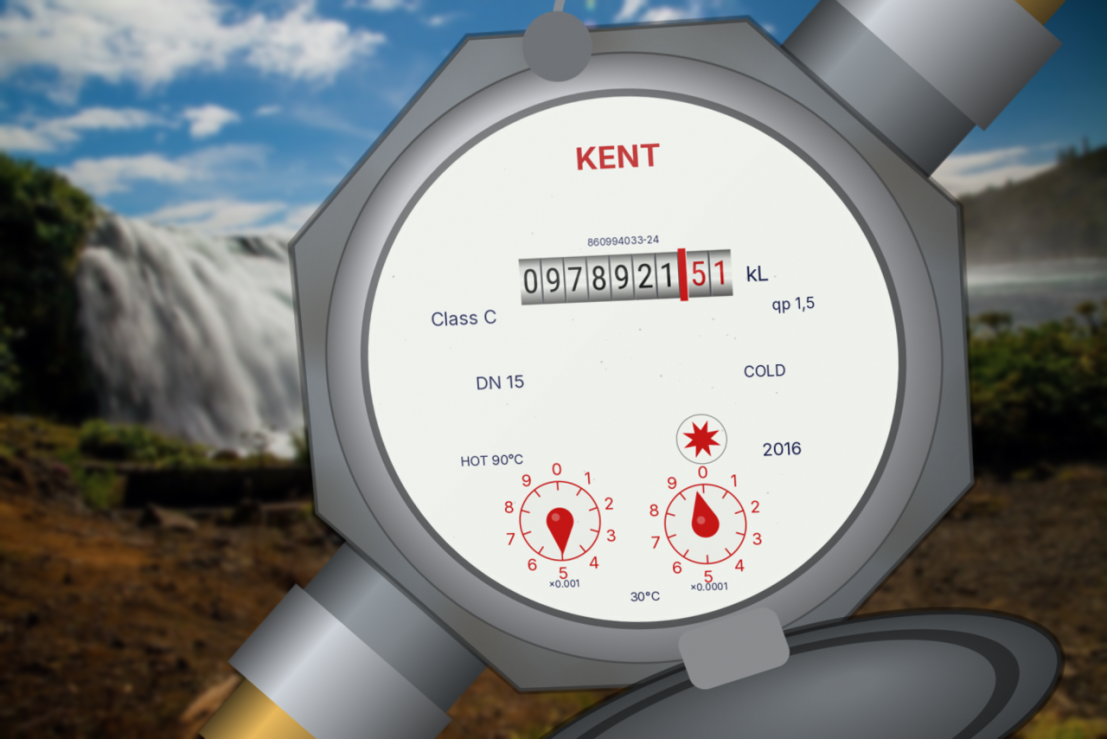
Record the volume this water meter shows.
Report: 978921.5149 kL
